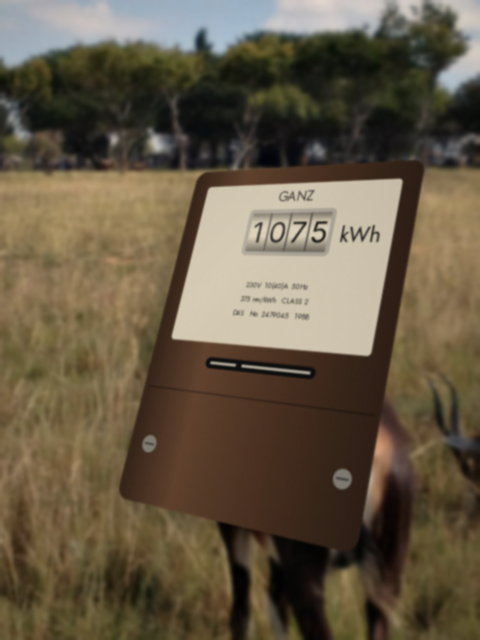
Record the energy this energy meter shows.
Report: 1075 kWh
